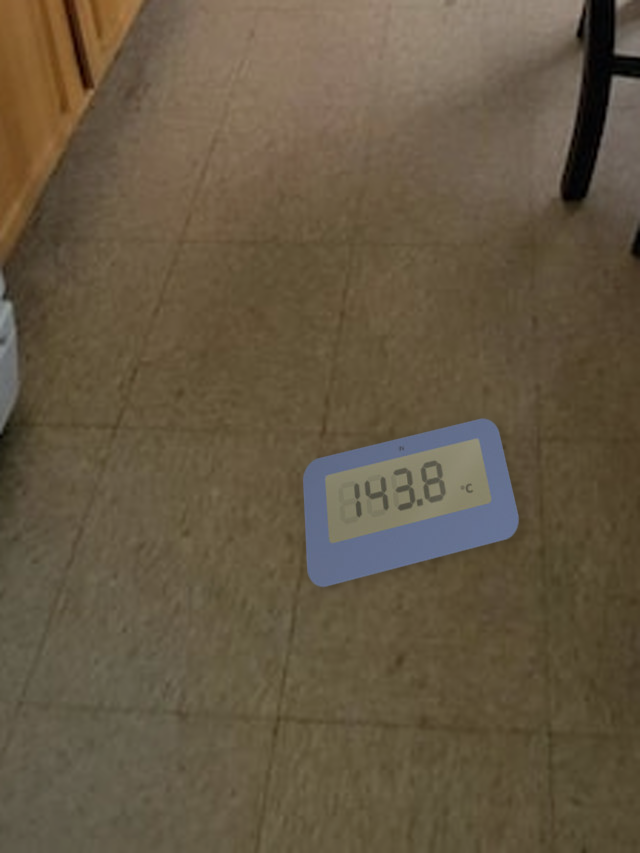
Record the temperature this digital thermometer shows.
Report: 143.8 °C
